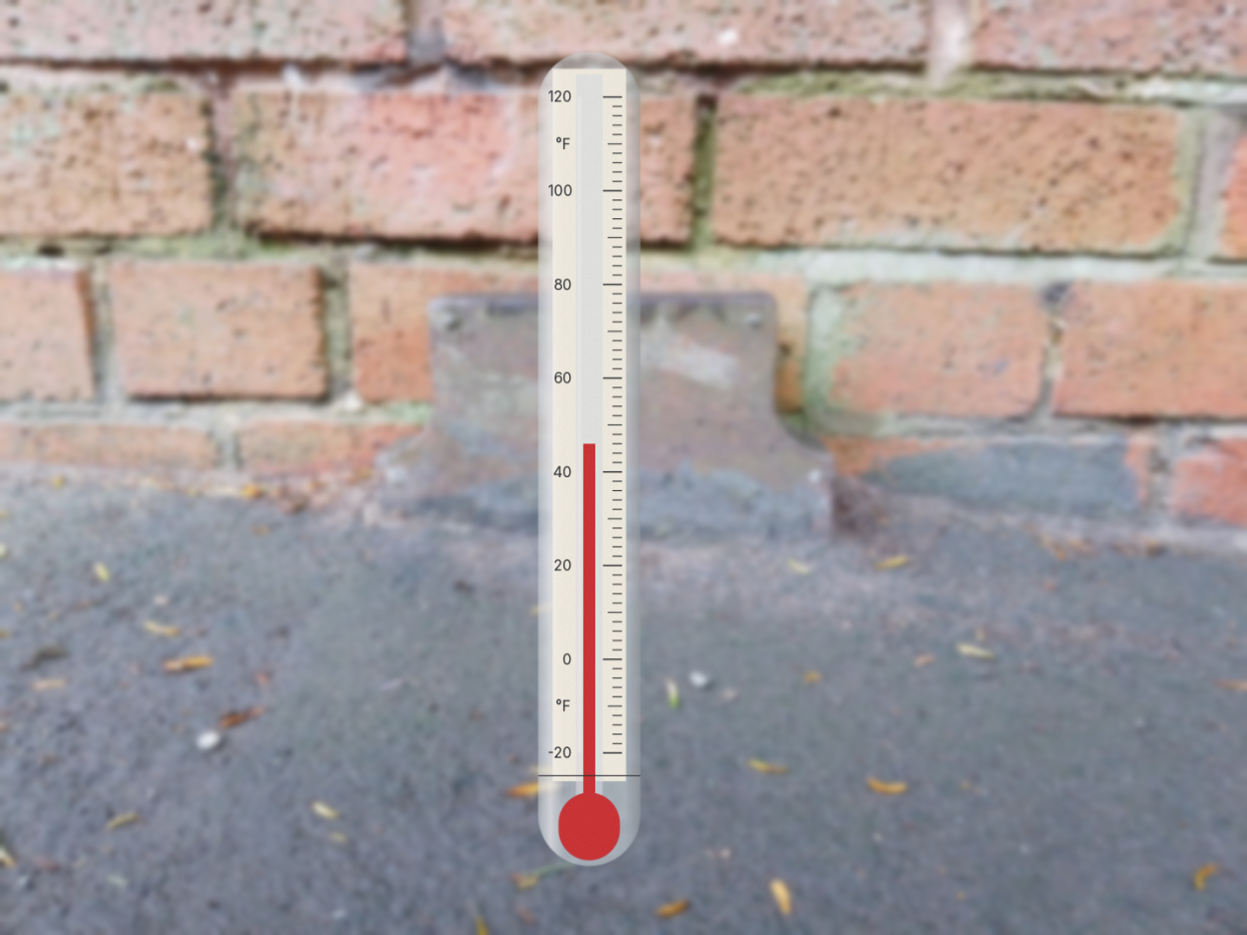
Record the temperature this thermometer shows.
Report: 46 °F
